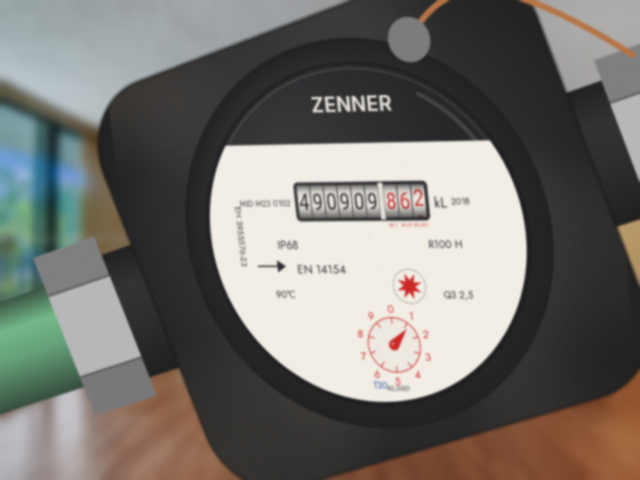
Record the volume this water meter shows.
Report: 490909.8621 kL
